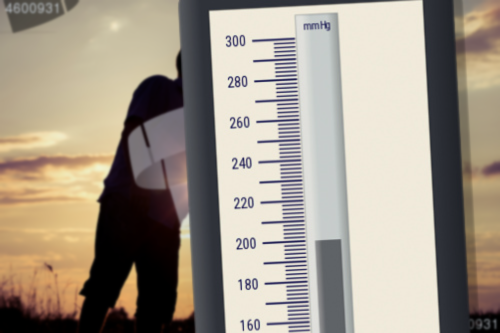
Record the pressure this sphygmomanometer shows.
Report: 200 mmHg
